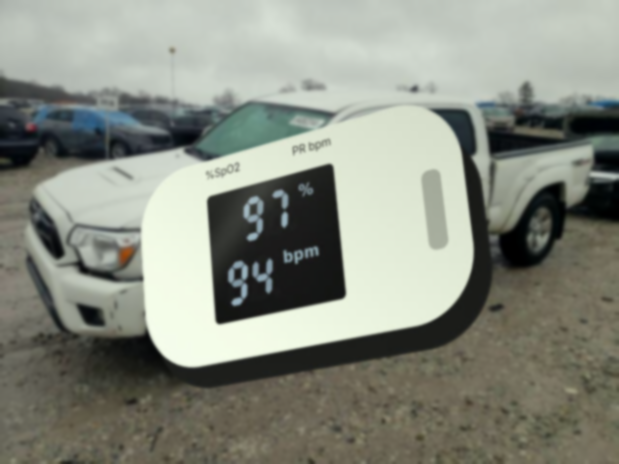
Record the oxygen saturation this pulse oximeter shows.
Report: 97 %
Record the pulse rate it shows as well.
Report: 94 bpm
